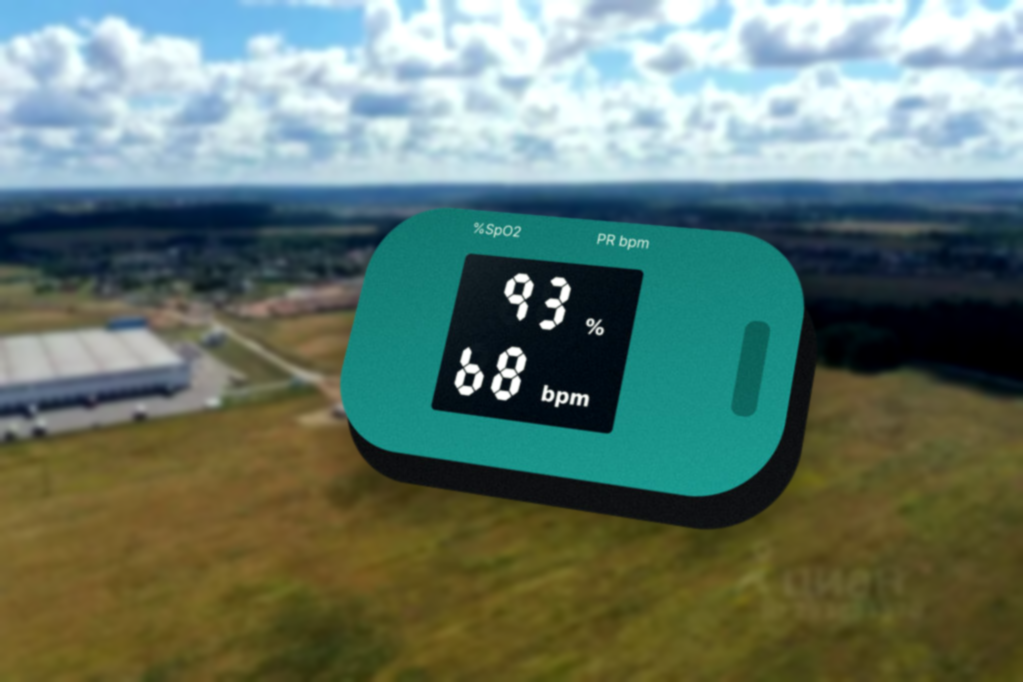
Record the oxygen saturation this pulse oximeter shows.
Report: 93 %
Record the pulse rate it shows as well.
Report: 68 bpm
